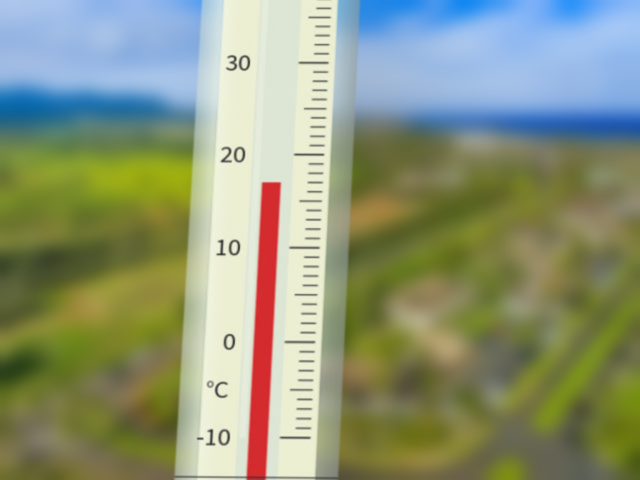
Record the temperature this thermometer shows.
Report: 17 °C
